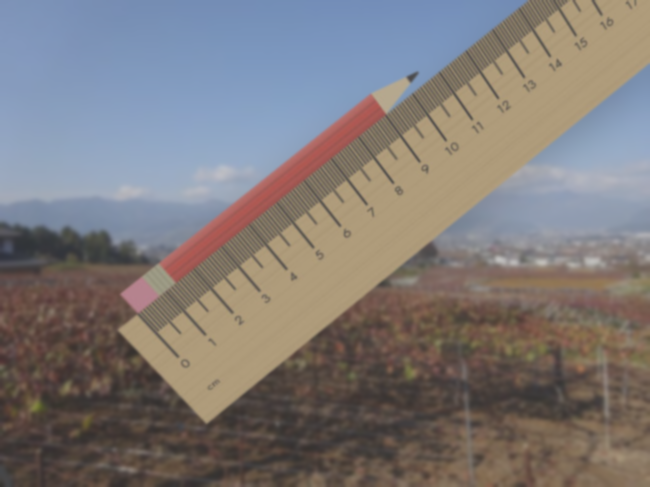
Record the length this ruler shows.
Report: 10.5 cm
